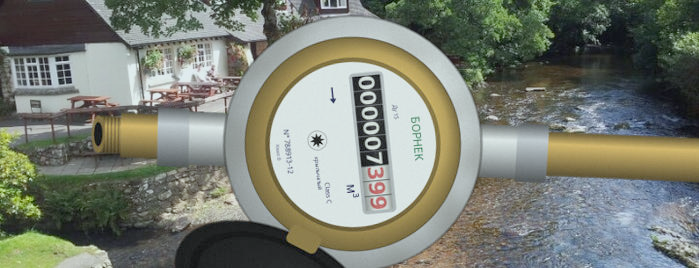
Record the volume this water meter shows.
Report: 7.399 m³
